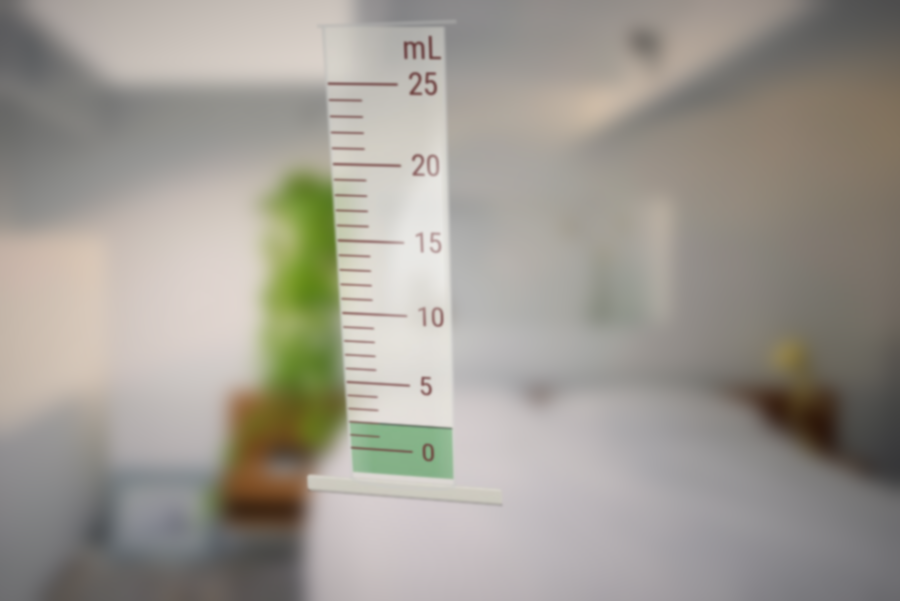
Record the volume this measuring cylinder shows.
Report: 2 mL
